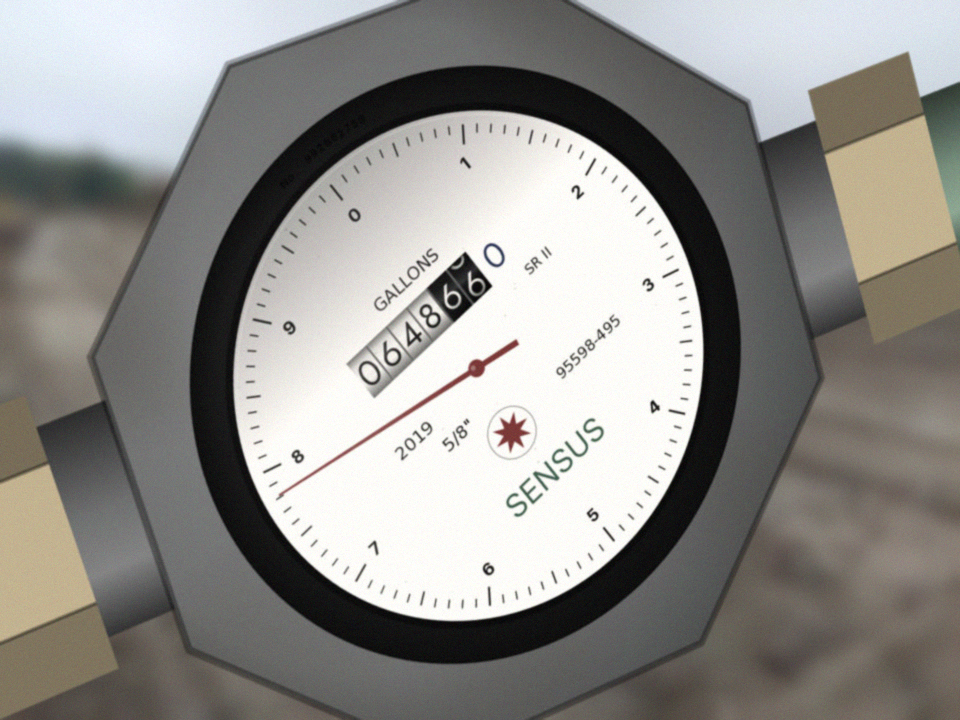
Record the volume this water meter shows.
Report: 648657.8 gal
